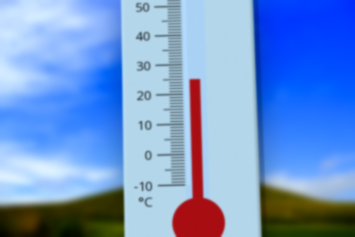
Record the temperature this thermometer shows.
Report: 25 °C
